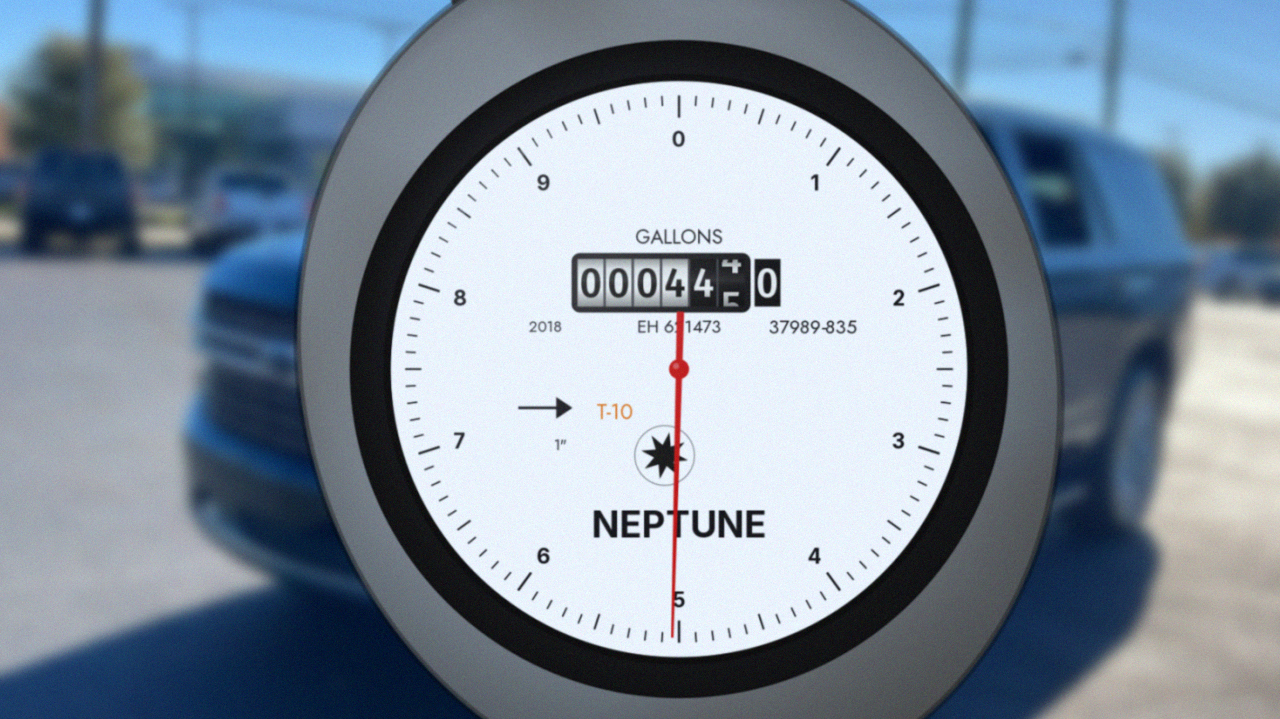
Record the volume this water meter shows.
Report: 4445.0 gal
